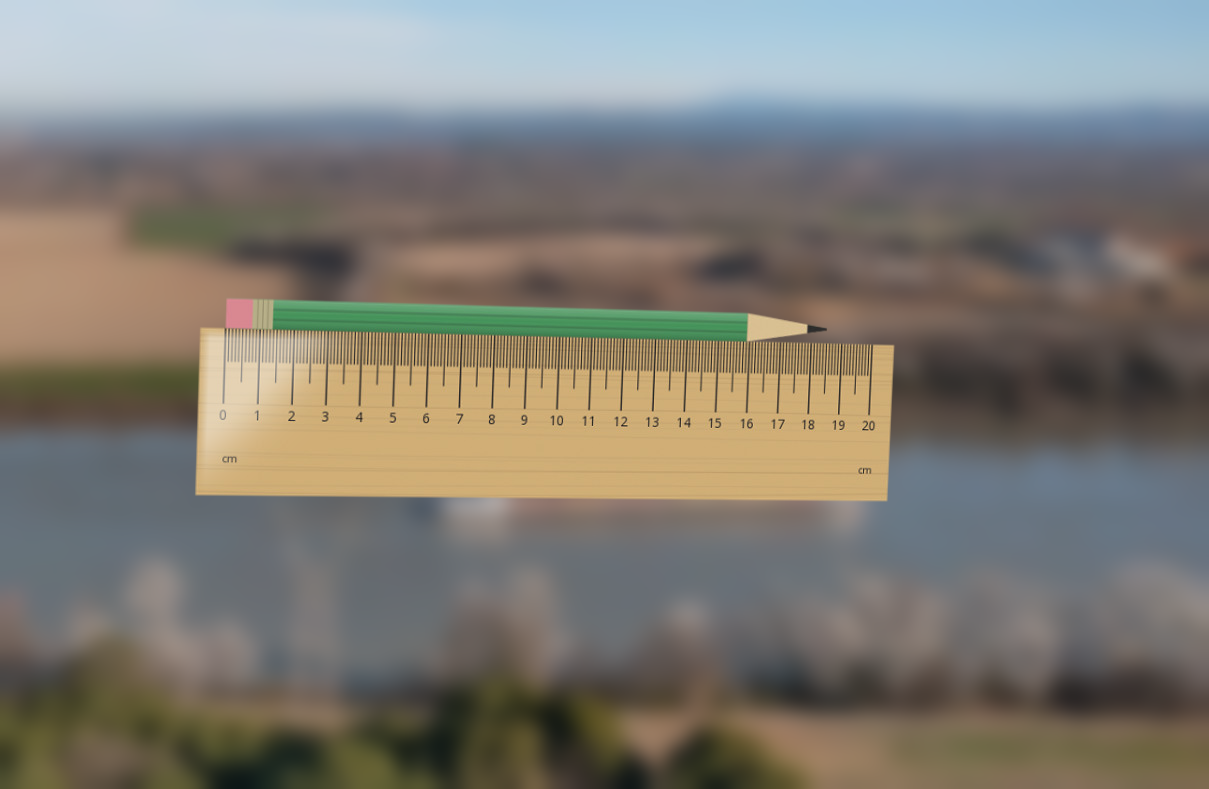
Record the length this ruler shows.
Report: 18.5 cm
